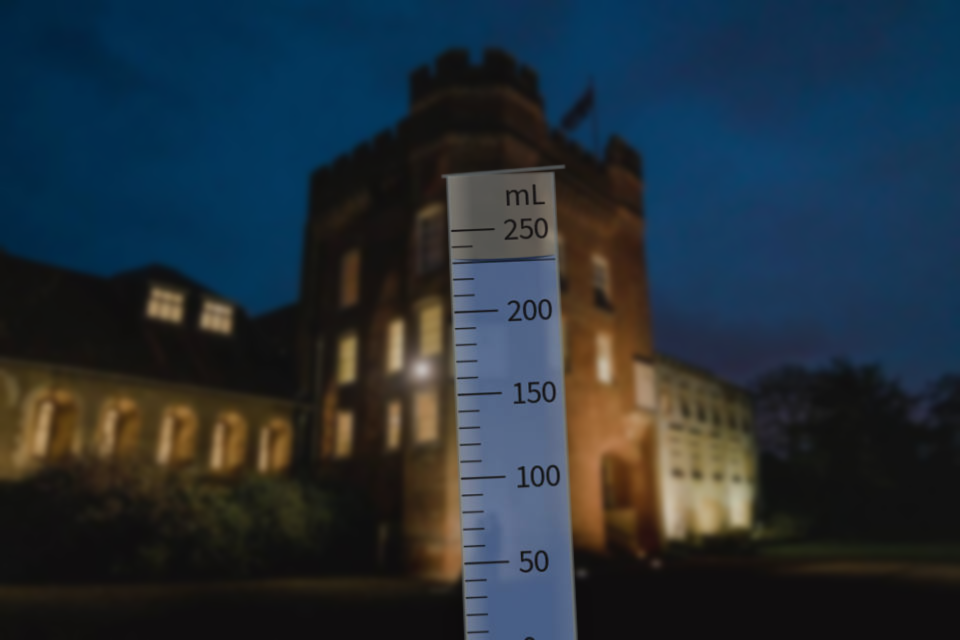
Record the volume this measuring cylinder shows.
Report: 230 mL
